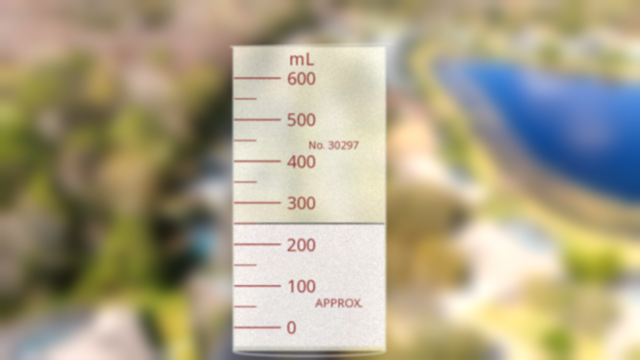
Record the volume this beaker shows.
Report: 250 mL
